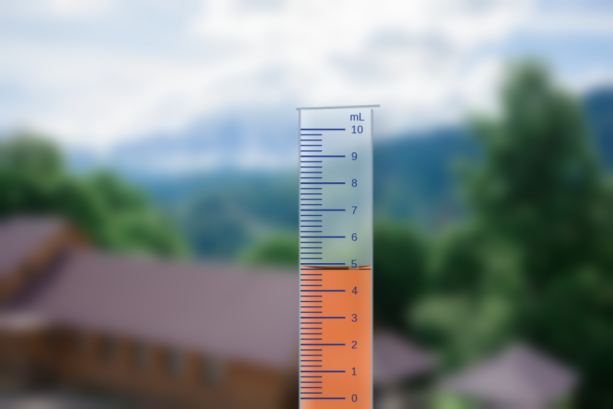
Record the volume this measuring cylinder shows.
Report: 4.8 mL
